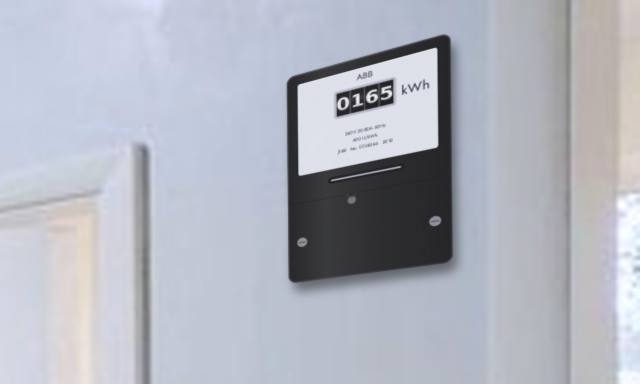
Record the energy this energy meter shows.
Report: 165 kWh
